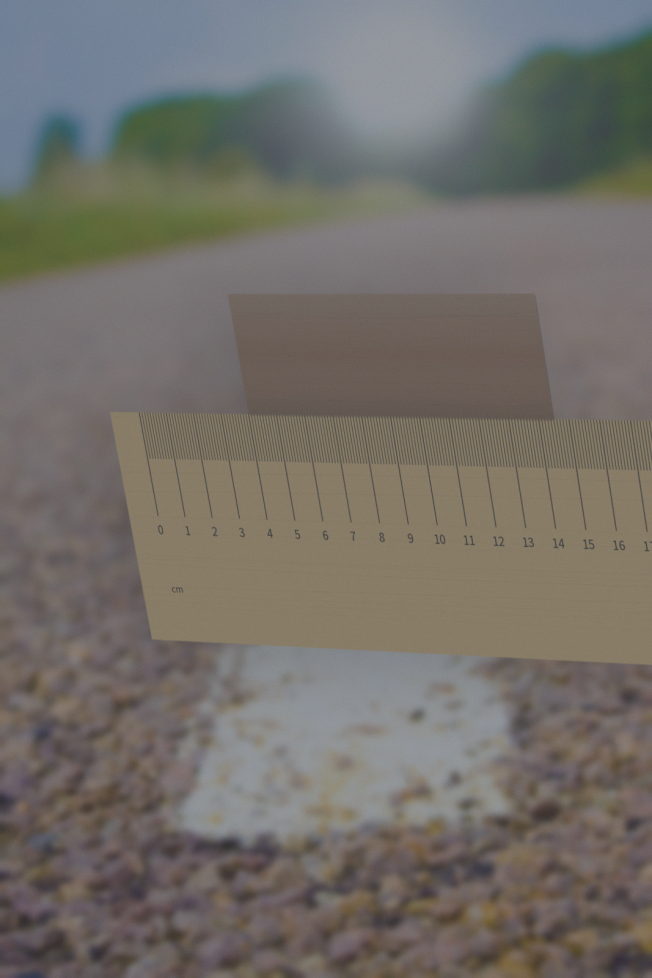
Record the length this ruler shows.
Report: 10.5 cm
